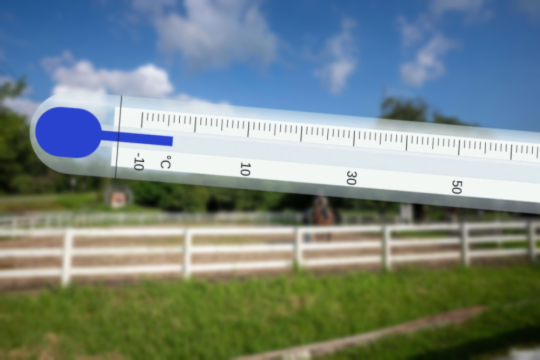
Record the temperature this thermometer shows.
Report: -4 °C
